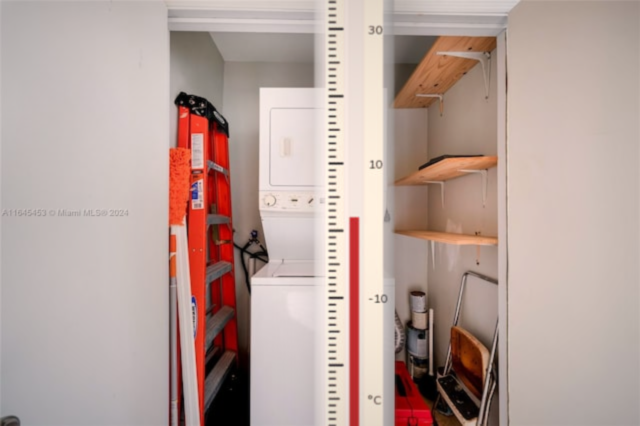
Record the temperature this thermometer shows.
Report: 2 °C
